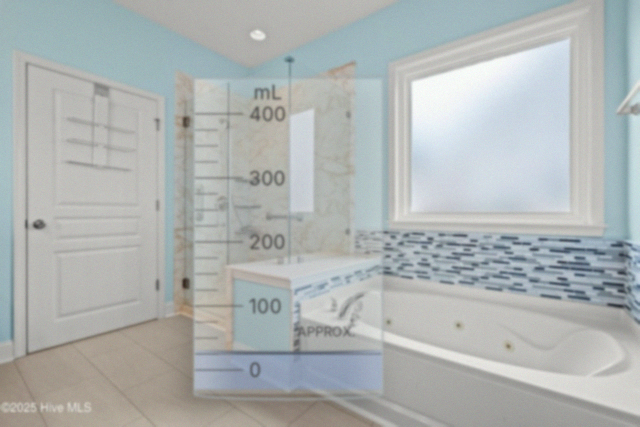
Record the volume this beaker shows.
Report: 25 mL
